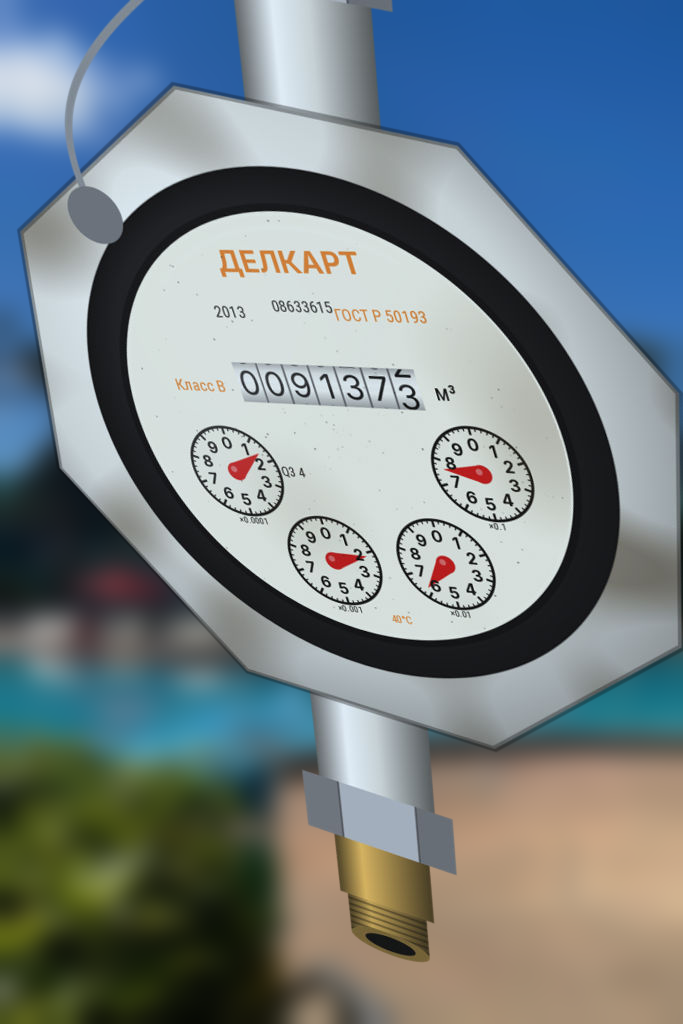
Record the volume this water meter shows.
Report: 91372.7621 m³
